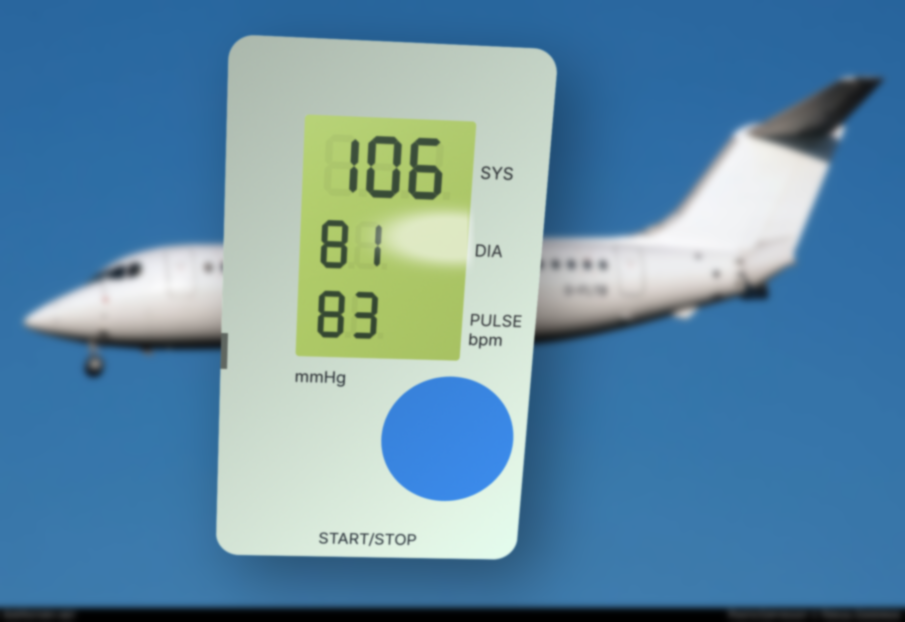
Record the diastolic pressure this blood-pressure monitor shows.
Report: 81 mmHg
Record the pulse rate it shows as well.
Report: 83 bpm
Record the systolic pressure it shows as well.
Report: 106 mmHg
